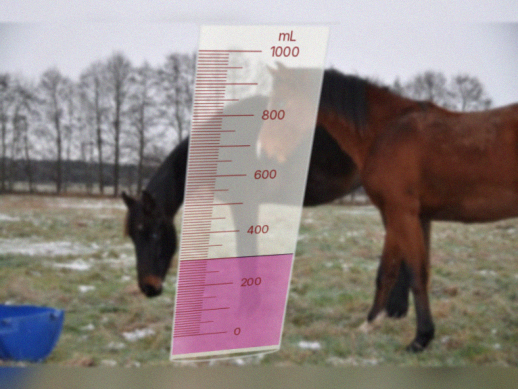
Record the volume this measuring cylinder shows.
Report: 300 mL
